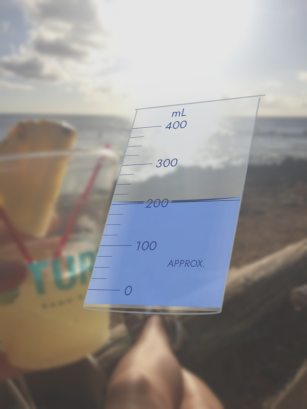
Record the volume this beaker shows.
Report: 200 mL
